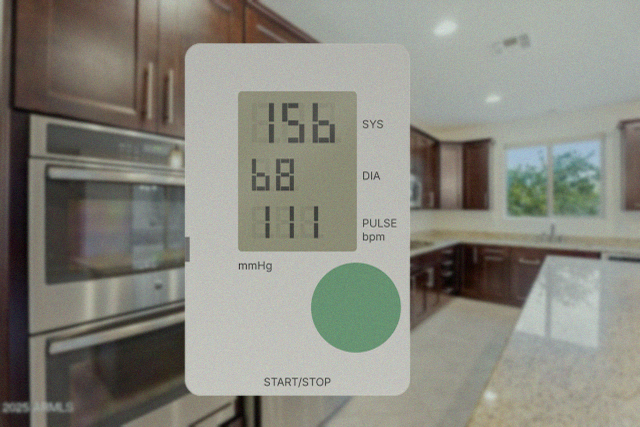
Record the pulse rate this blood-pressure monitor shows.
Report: 111 bpm
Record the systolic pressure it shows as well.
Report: 156 mmHg
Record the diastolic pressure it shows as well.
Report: 68 mmHg
